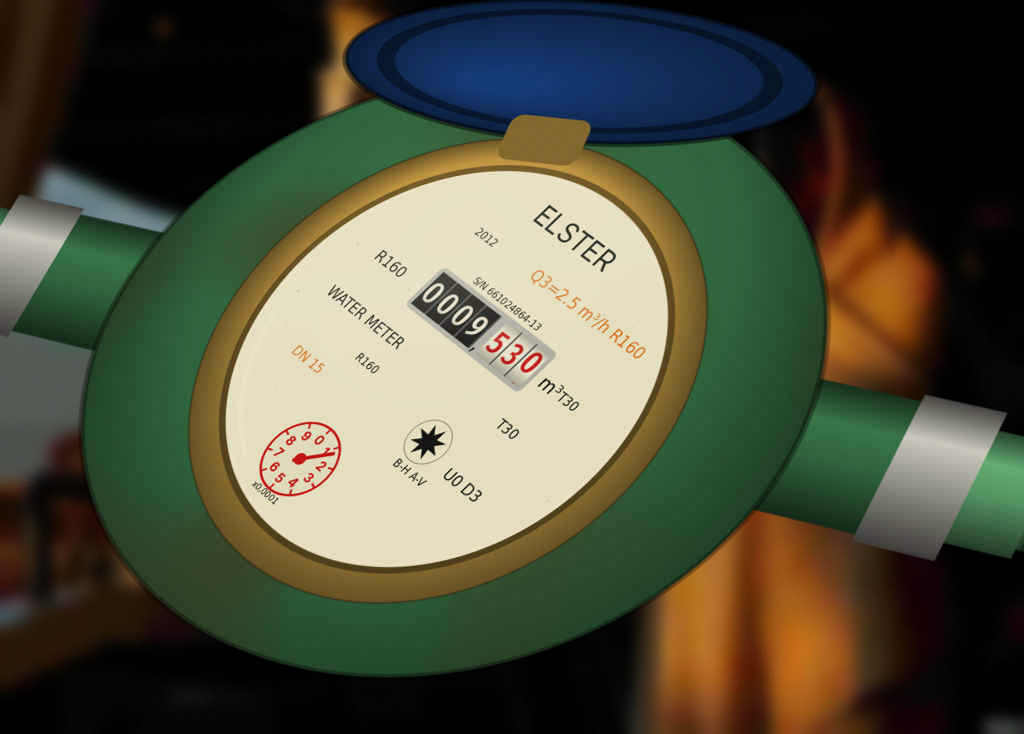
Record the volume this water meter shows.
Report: 9.5301 m³
